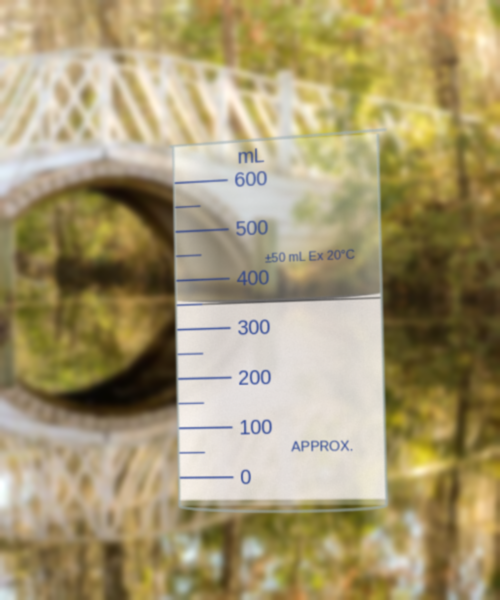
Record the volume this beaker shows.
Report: 350 mL
